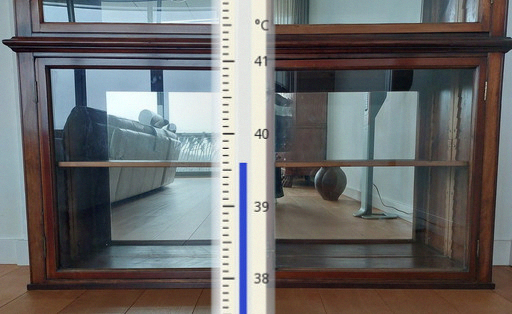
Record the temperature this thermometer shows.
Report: 39.6 °C
